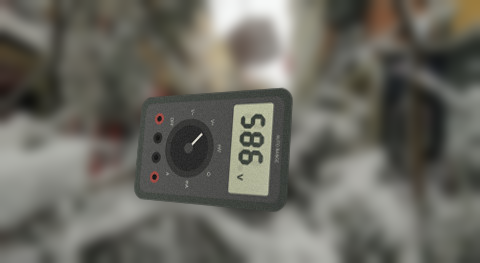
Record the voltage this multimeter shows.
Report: 586 V
